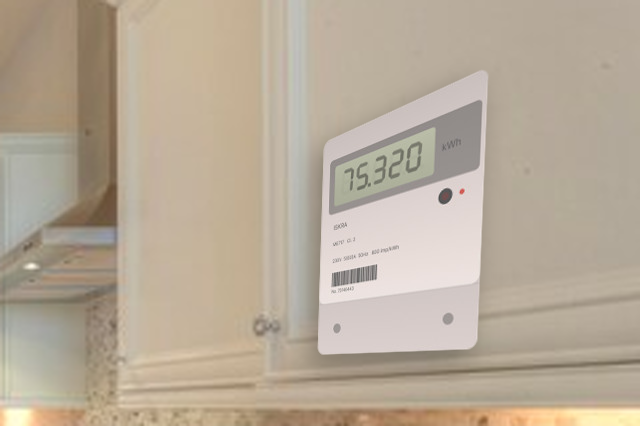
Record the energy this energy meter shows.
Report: 75.320 kWh
